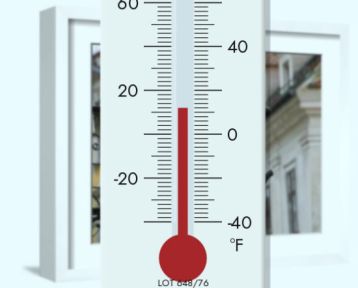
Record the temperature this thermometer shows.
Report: 12 °F
